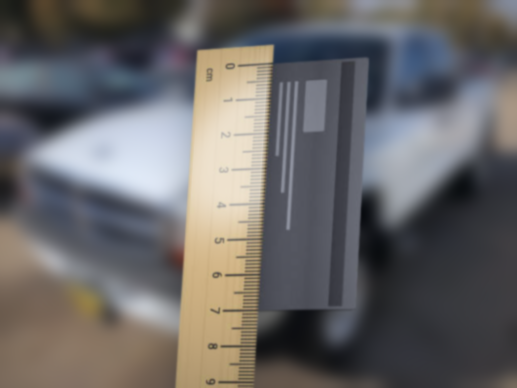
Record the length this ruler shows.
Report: 7 cm
